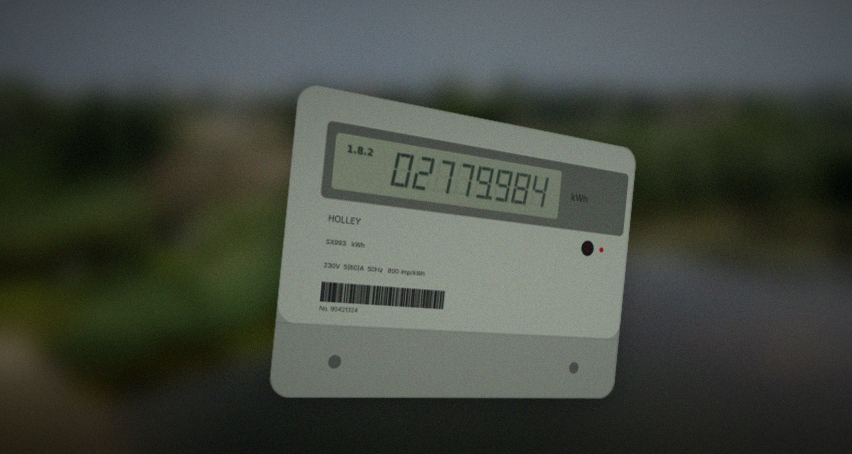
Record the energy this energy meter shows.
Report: 2779.984 kWh
